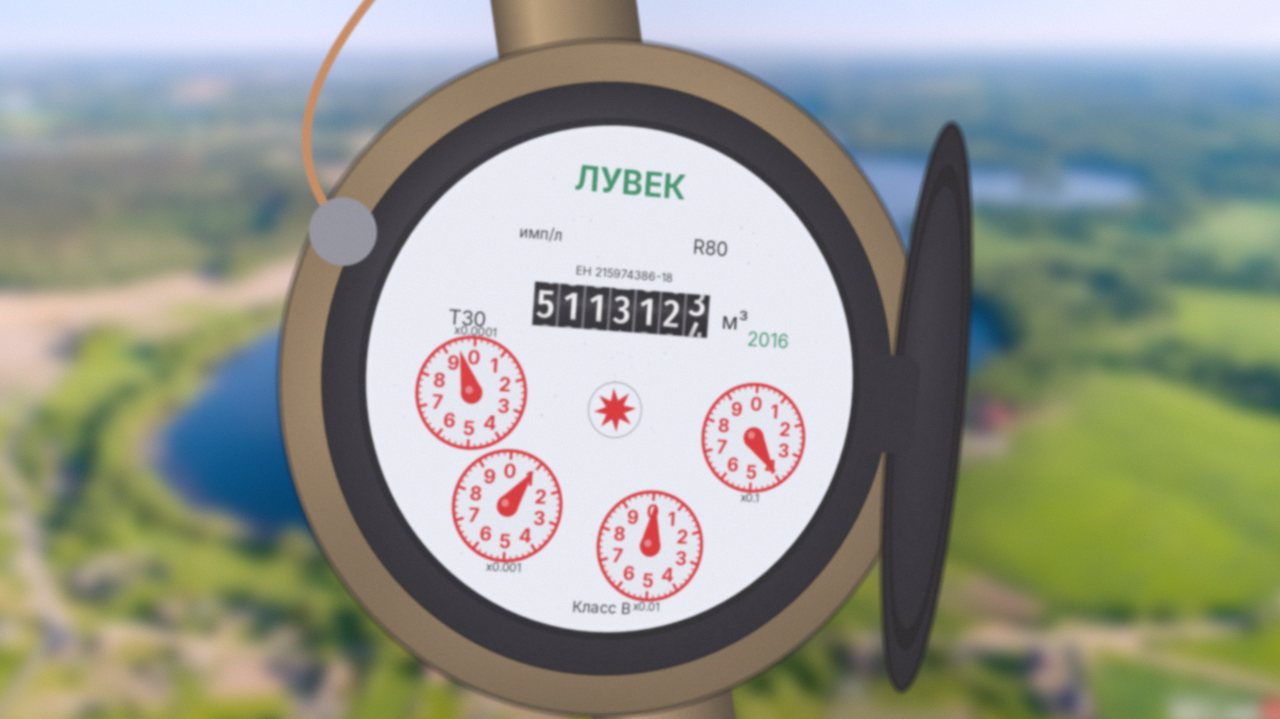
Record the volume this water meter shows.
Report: 5113123.4009 m³
